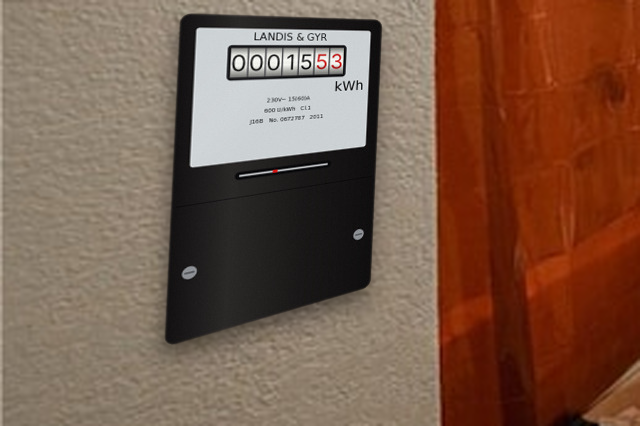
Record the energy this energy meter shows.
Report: 15.53 kWh
